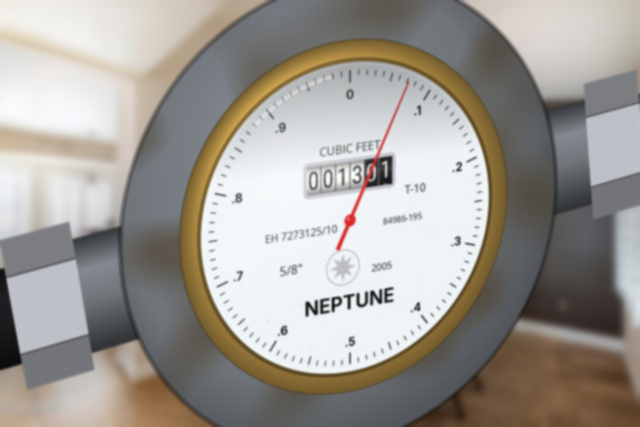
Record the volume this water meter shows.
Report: 1301.07 ft³
